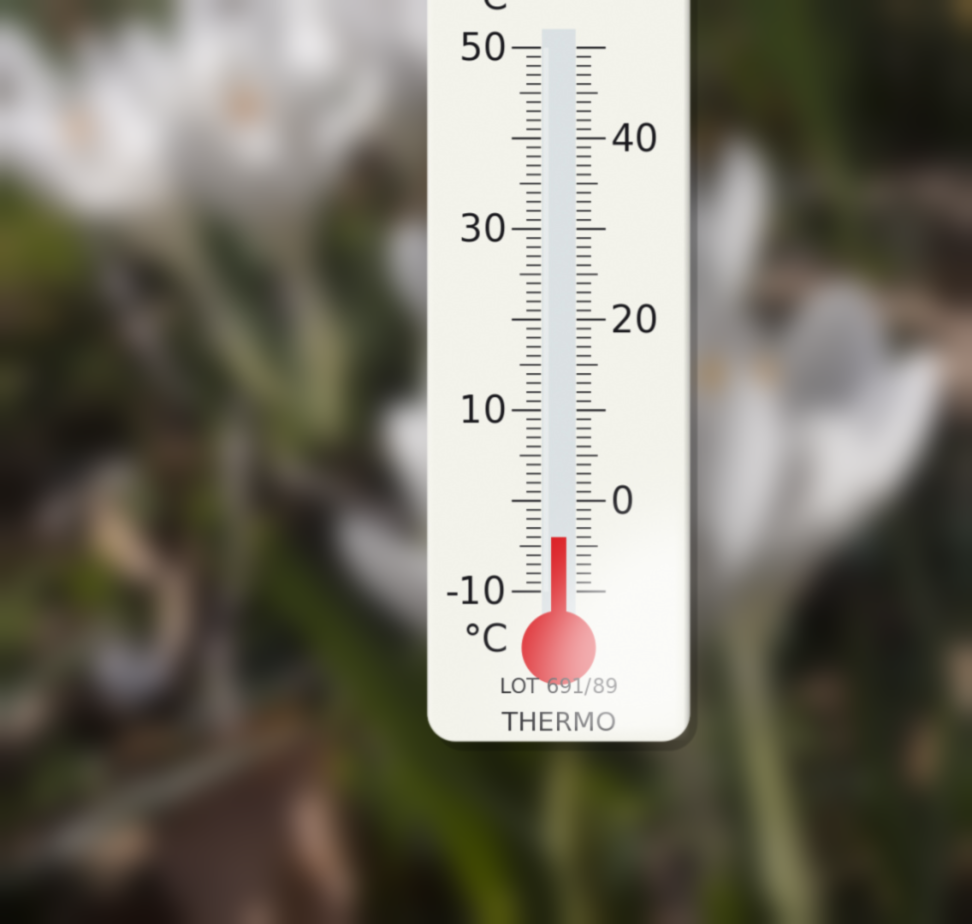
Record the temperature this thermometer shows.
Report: -4 °C
